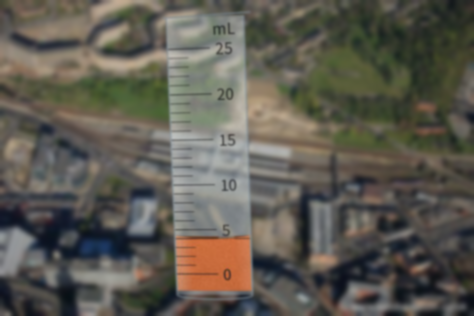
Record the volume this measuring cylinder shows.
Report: 4 mL
